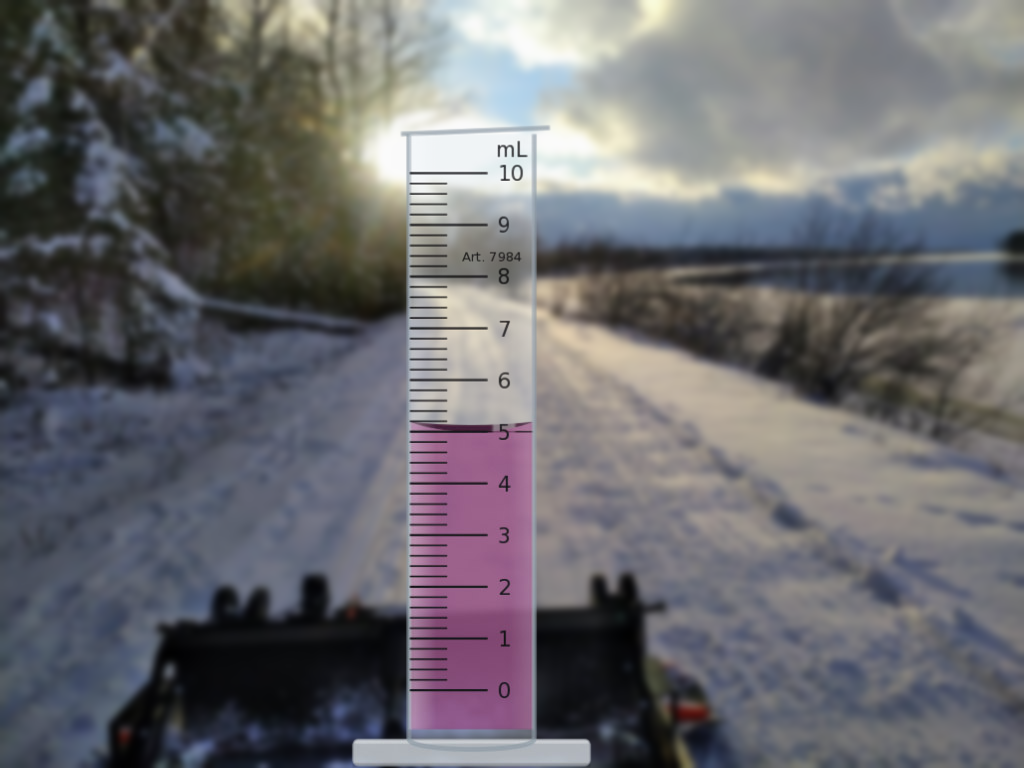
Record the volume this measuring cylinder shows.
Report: 5 mL
